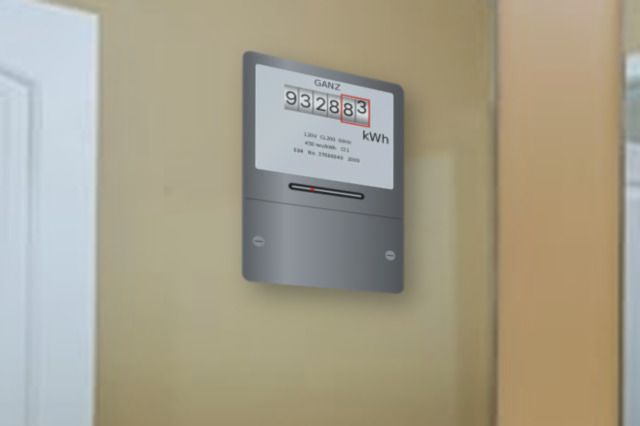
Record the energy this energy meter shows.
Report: 9328.83 kWh
